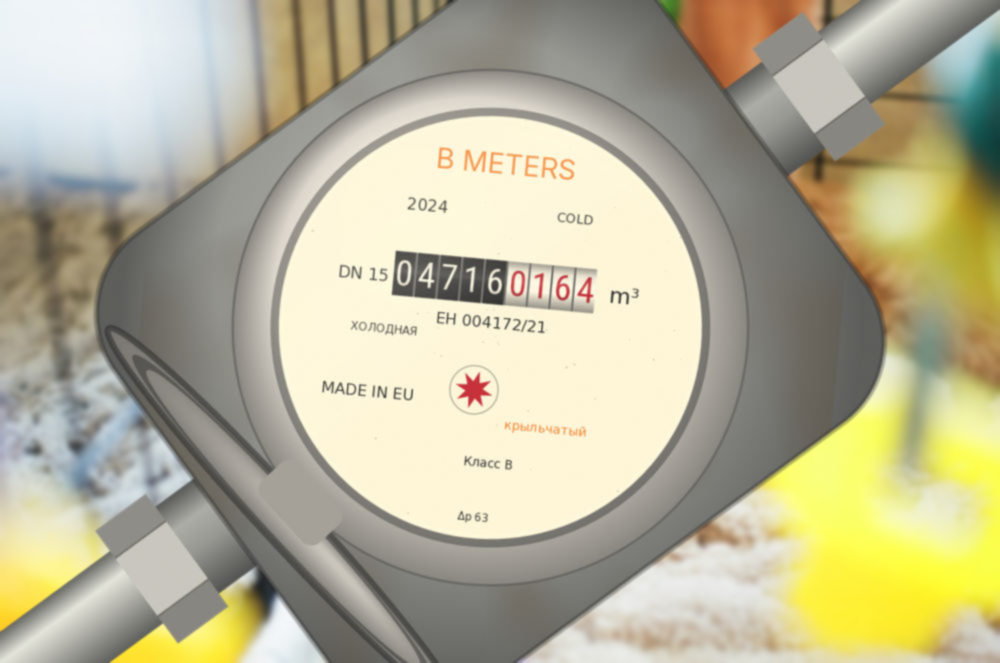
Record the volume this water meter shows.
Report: 4716.0164 m³
